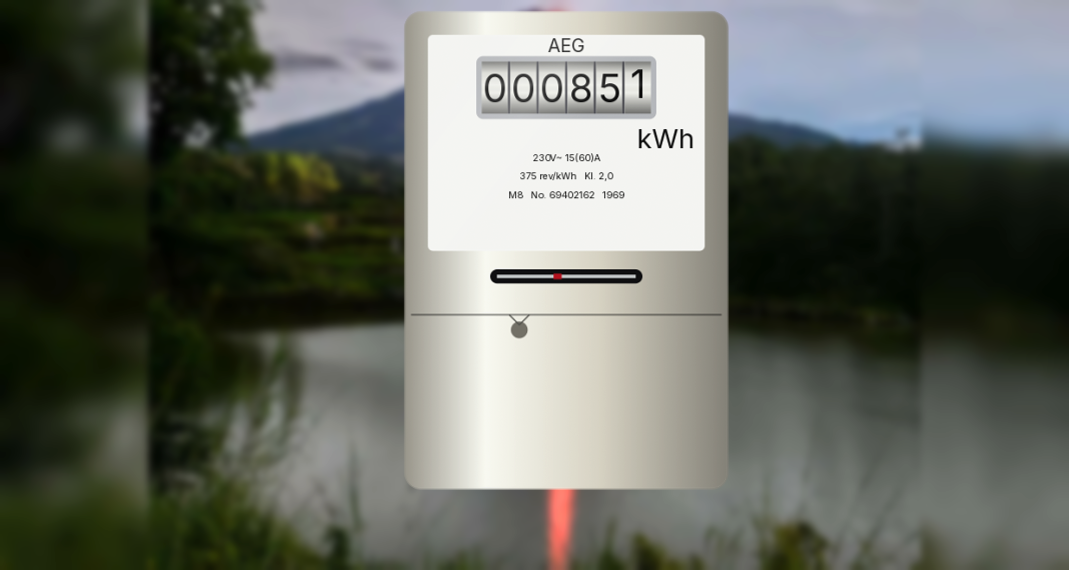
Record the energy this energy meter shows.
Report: 851 kWh
